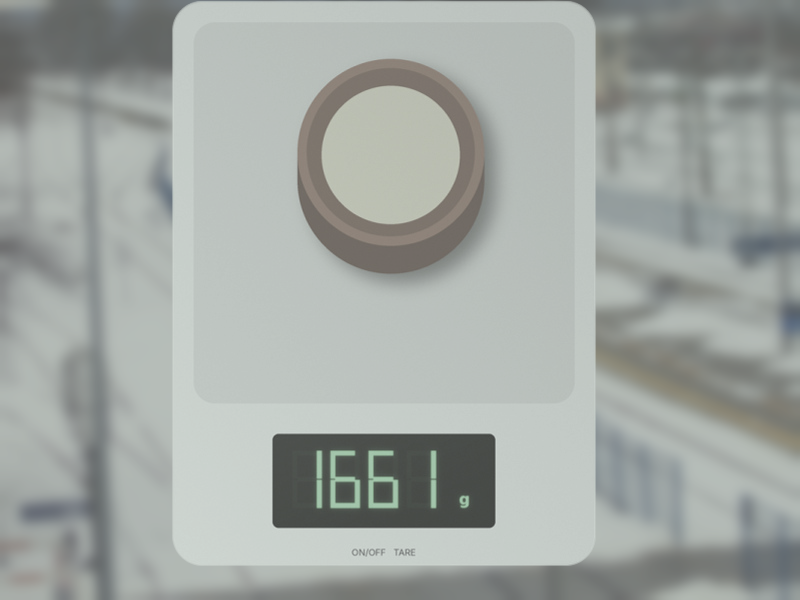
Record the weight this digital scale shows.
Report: 1661 g
